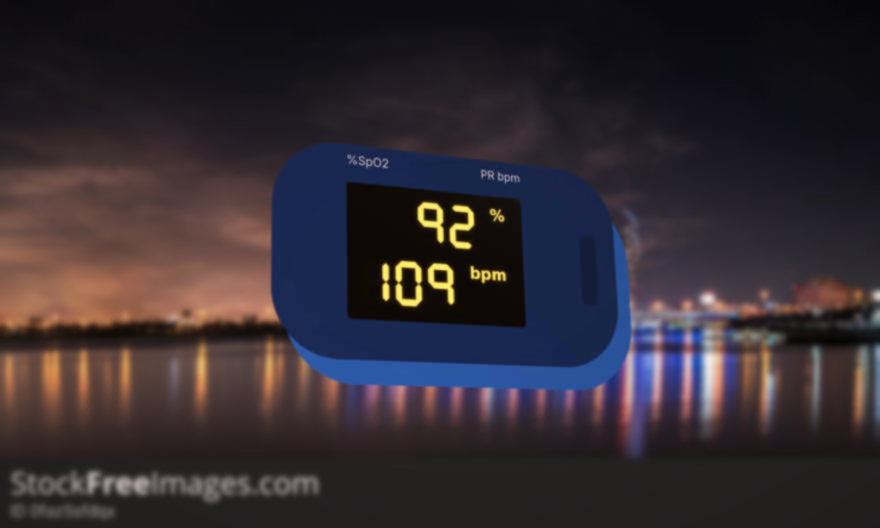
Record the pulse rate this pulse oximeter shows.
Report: 109 bpm
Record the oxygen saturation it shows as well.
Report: 92 %
